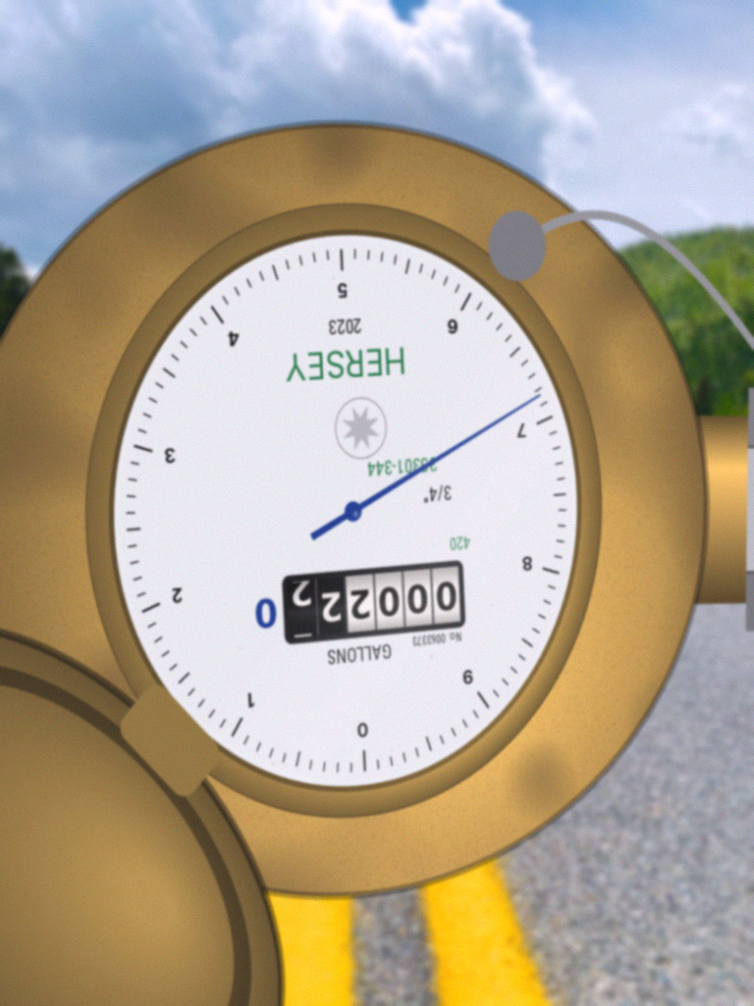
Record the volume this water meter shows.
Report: 2216.8 gal
